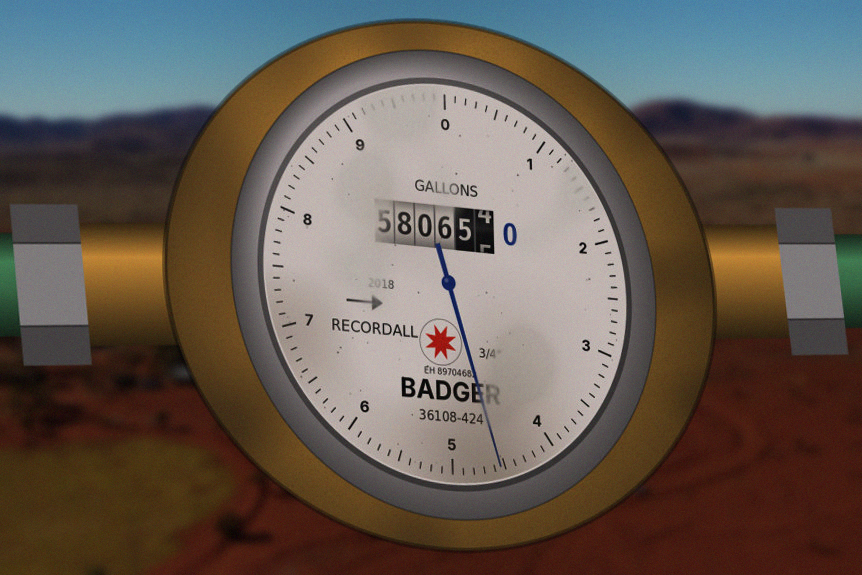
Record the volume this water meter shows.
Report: 5806544.5 gal
